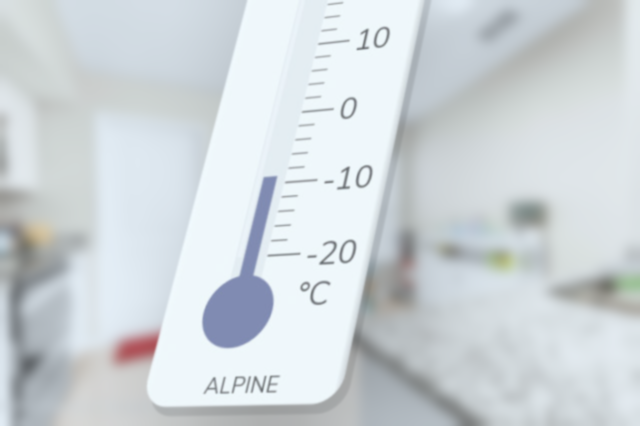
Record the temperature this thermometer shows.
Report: -9 °C
